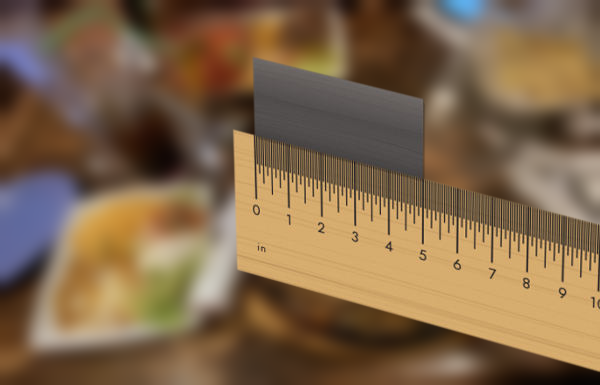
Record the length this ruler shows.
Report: 5 in
